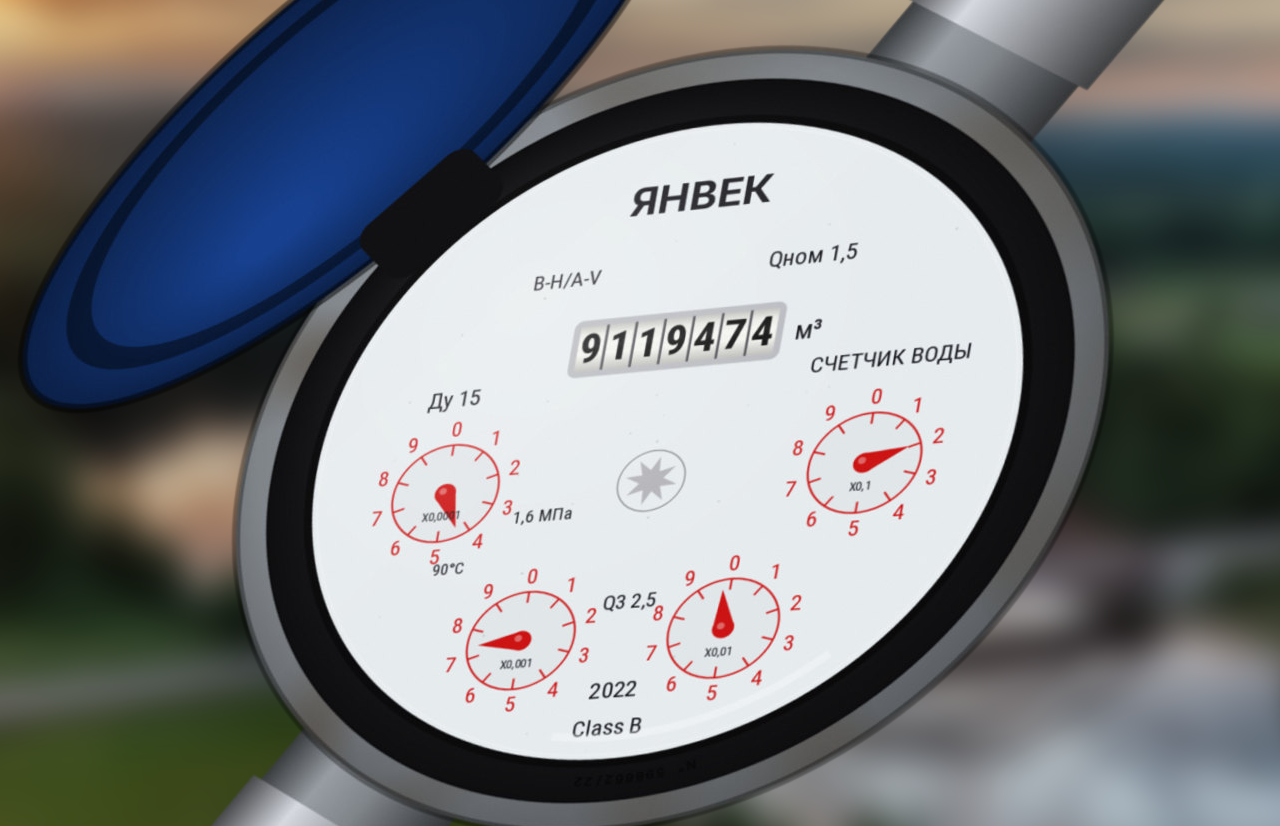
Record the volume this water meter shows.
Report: 9119474.1974 m³
